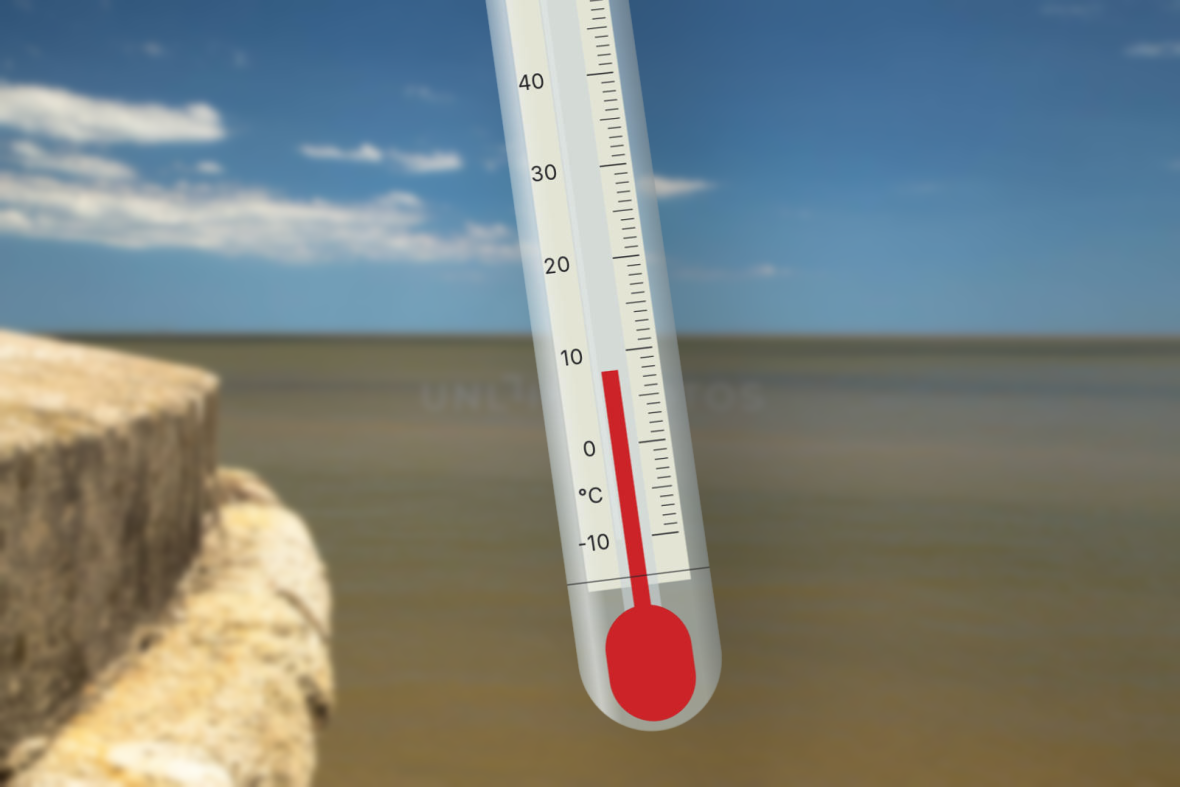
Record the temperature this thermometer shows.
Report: 8 °C
